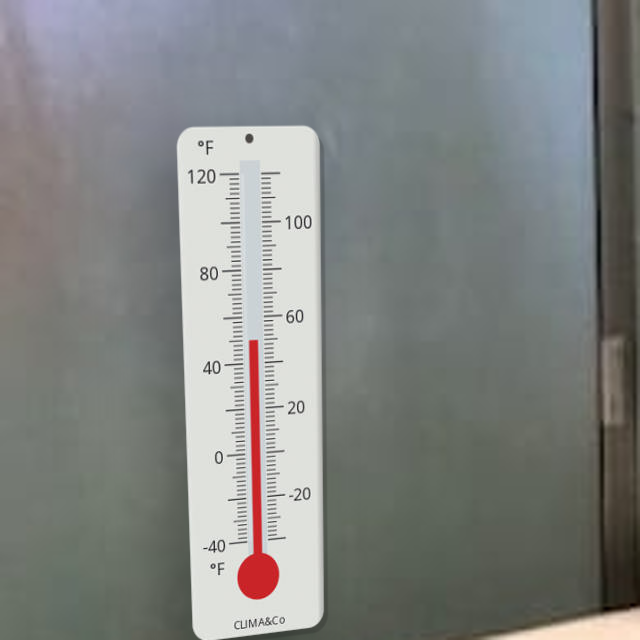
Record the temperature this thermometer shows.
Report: 50 °F
